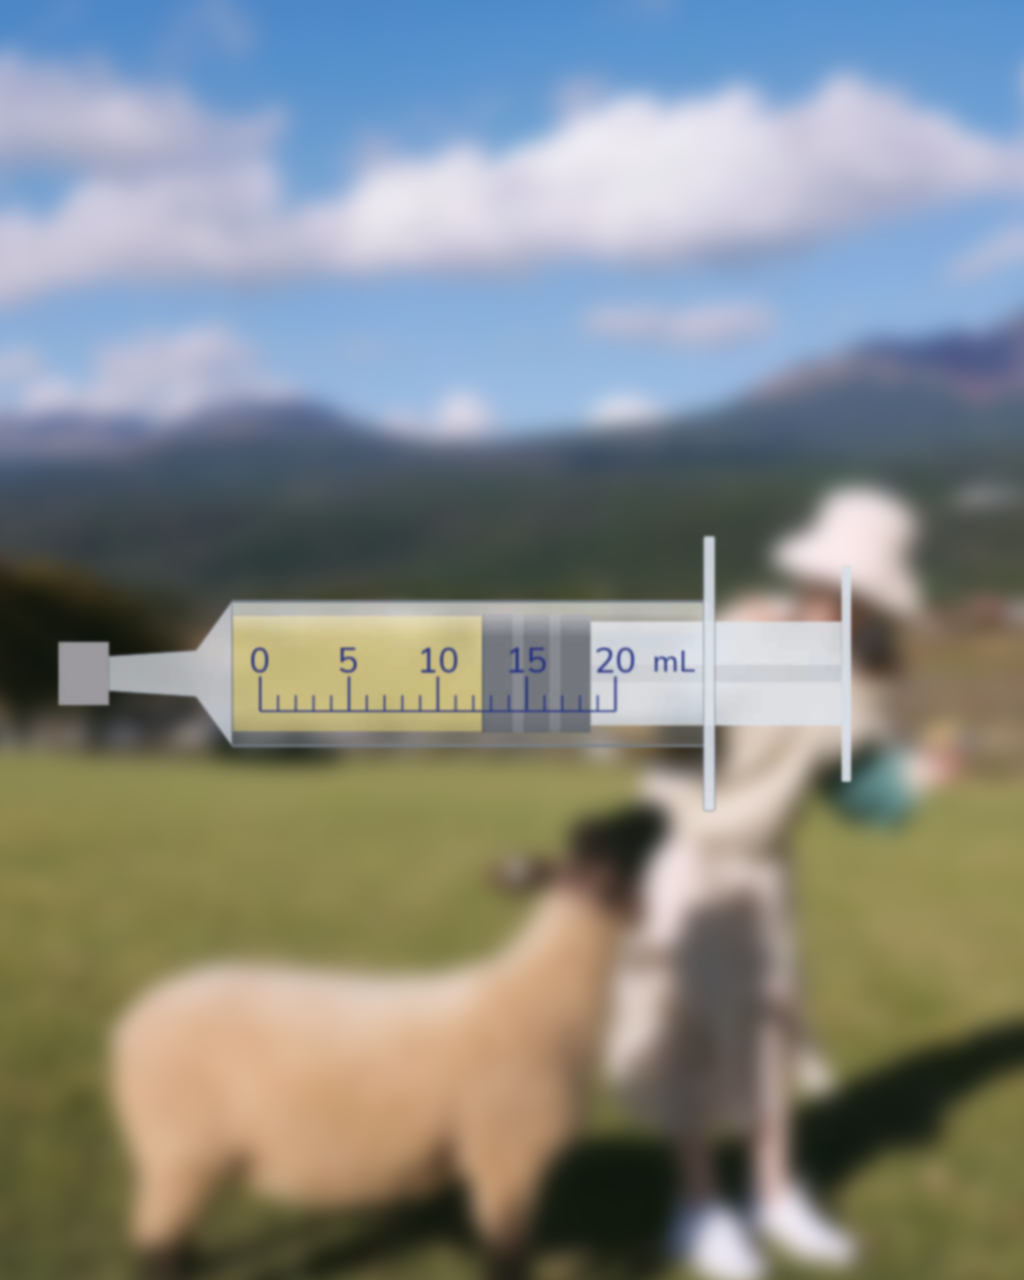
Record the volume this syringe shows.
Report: 12.5 mL
